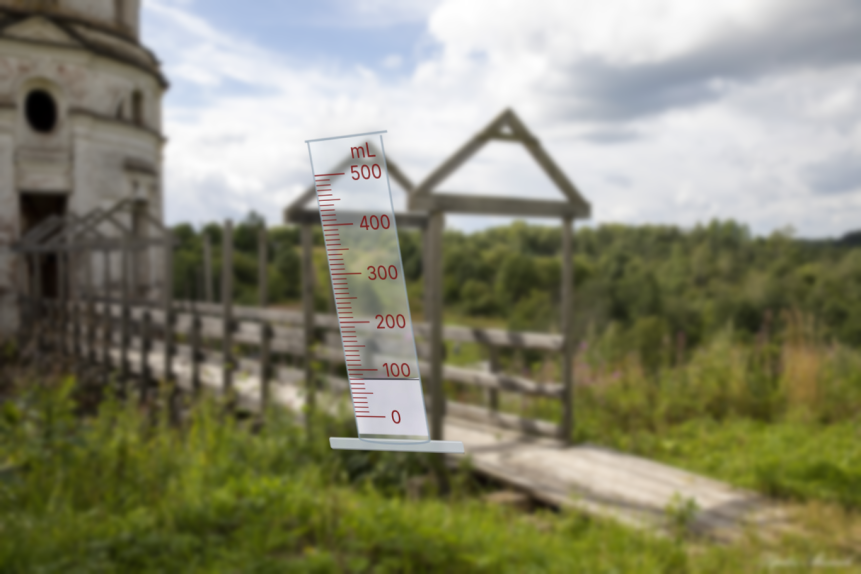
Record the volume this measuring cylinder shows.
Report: 80 mL
